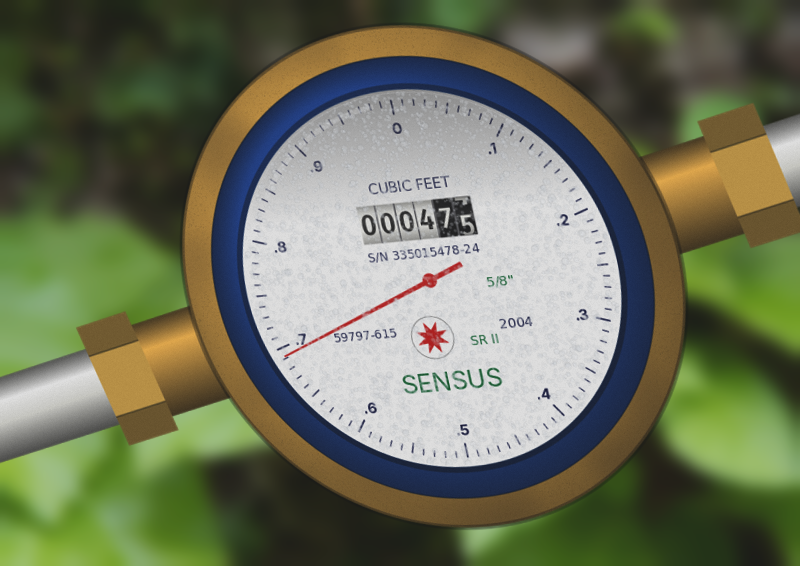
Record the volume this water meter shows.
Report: 474.69 ft³
